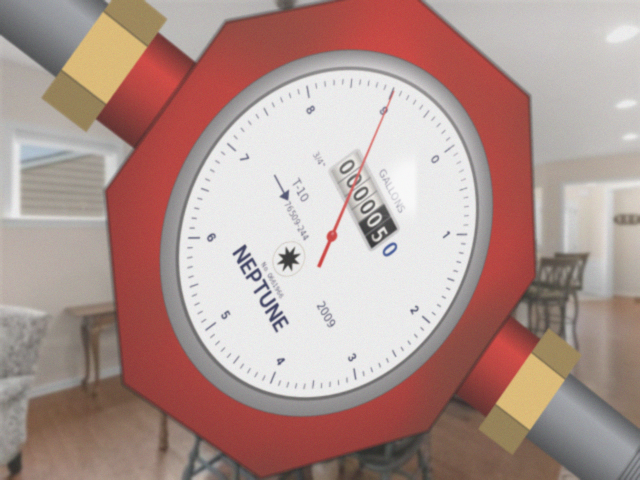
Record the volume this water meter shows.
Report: 49.0 gal
